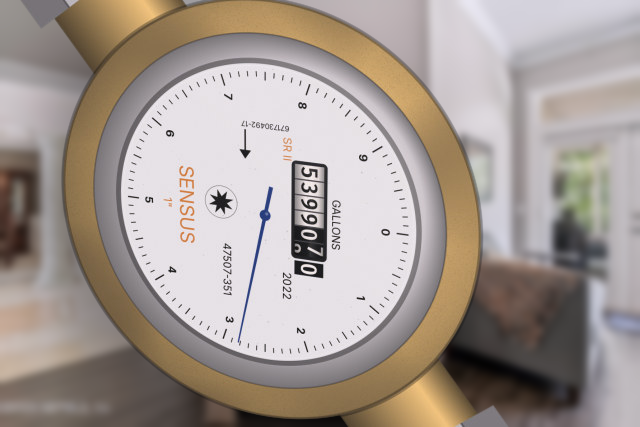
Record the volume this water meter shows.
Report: 5399072.8 gal
